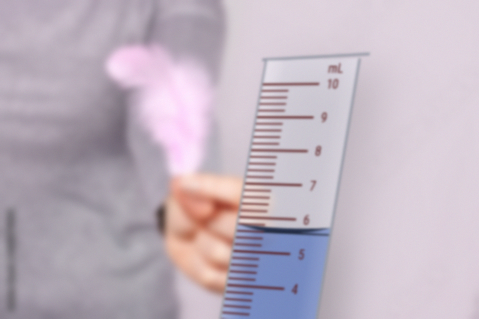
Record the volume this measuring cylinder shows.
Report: 5.6 mL
